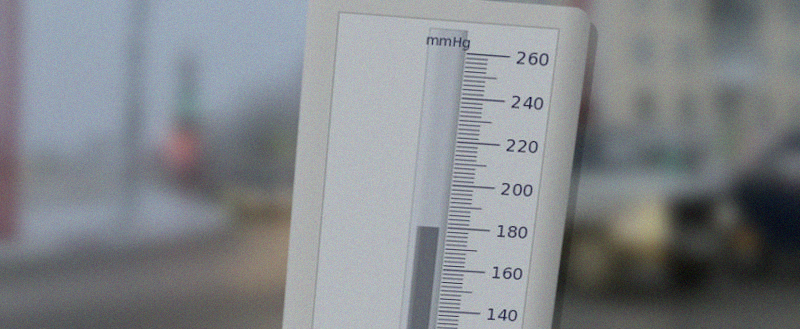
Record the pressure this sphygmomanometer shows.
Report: 180 mmHg
